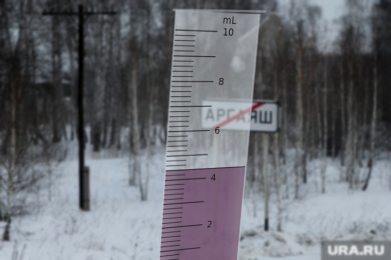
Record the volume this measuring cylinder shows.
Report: 4.4 mL
